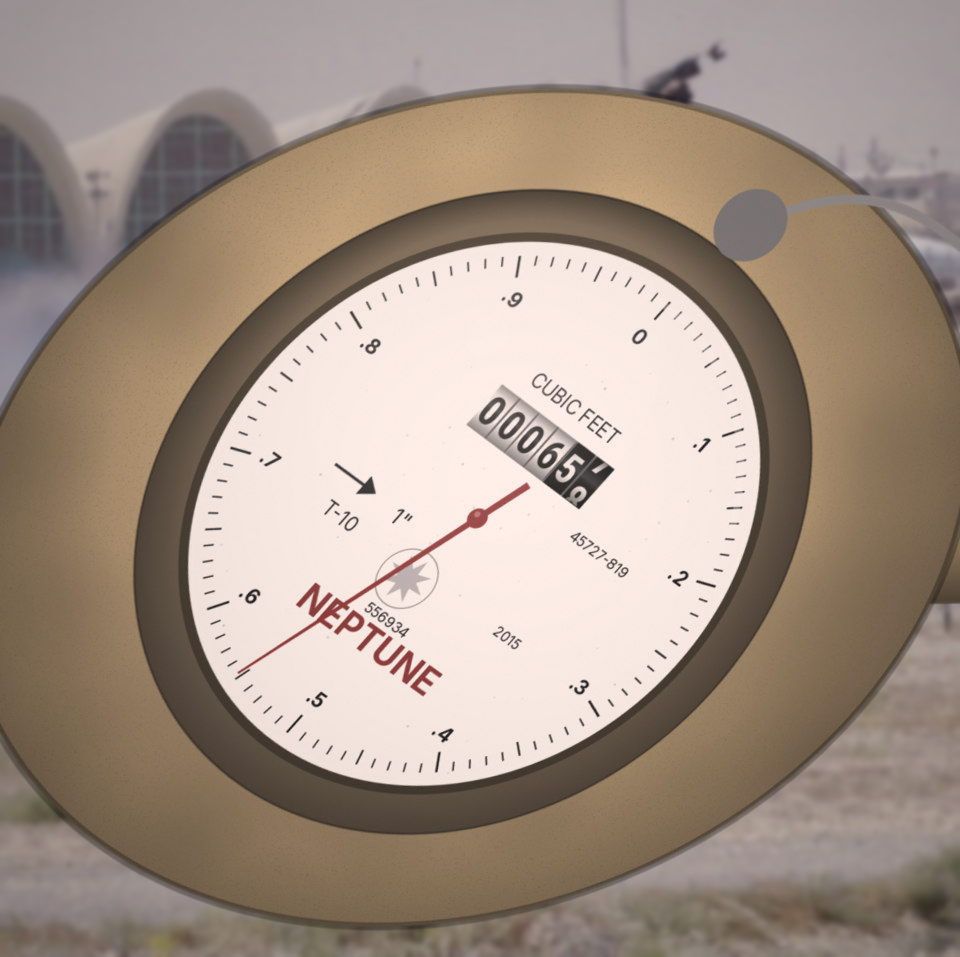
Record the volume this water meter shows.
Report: 657.55 ft³
